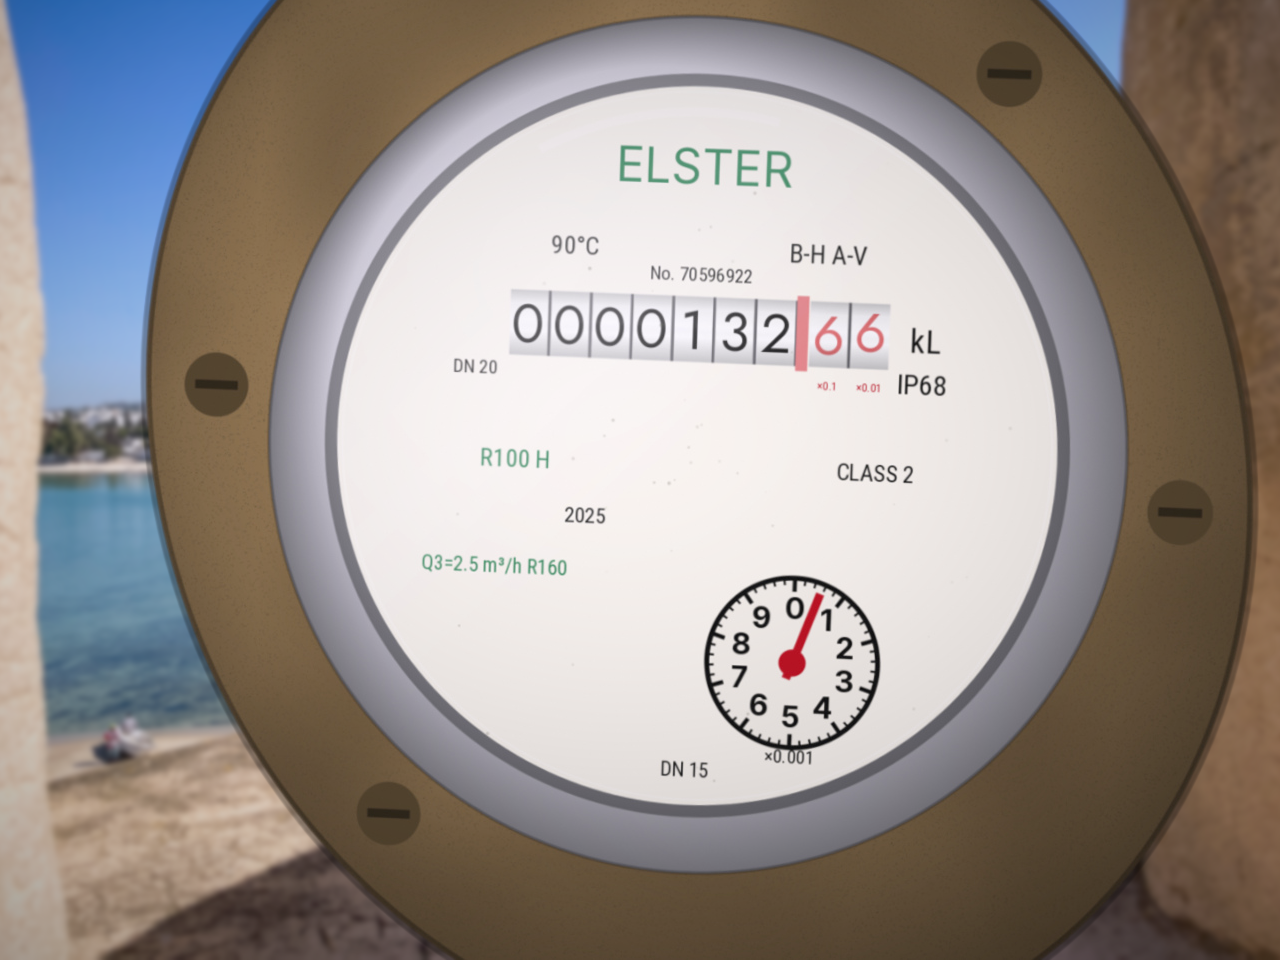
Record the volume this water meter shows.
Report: 132.660 kL
